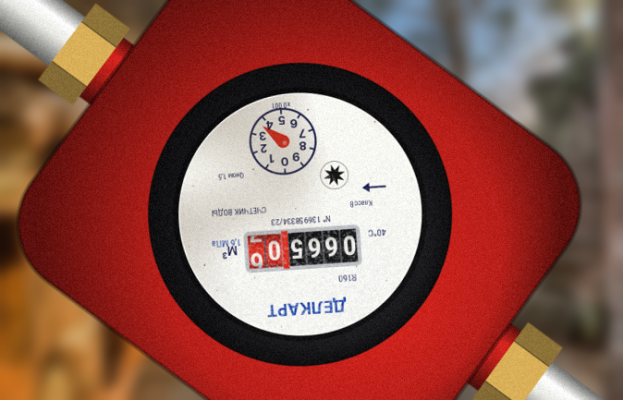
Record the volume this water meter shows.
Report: 665.063 m³
